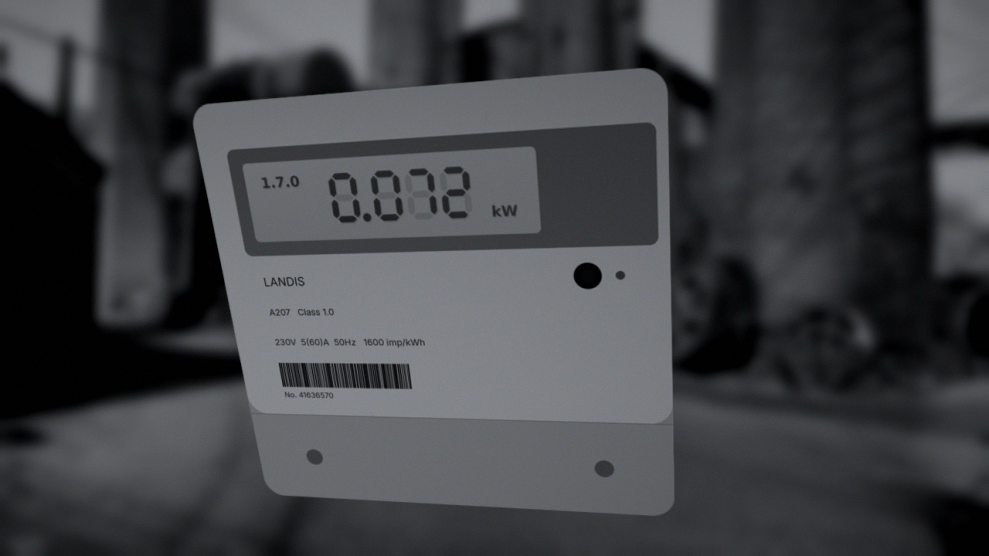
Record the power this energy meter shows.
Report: 0.072 kW
